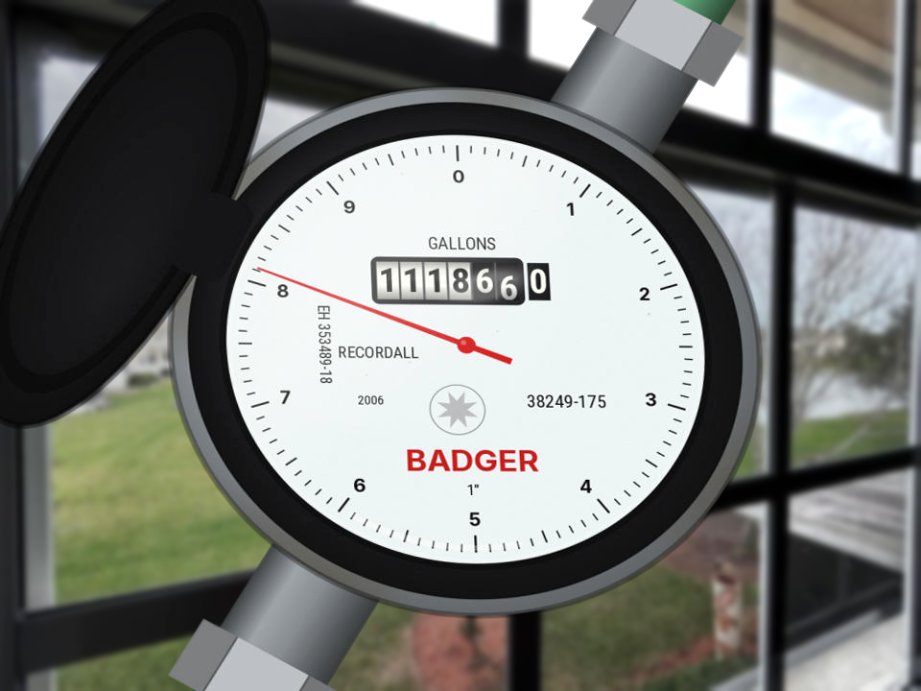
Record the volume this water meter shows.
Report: 1118658.1 gal
